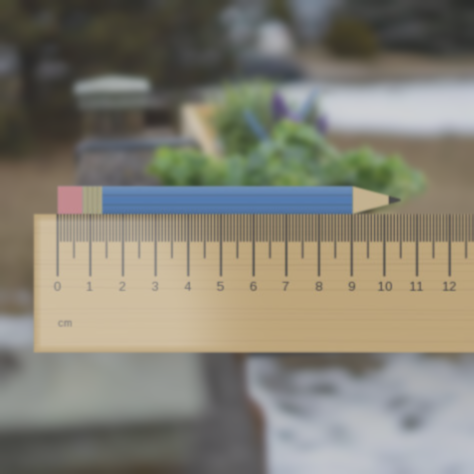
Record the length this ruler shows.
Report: 10.5 cm
